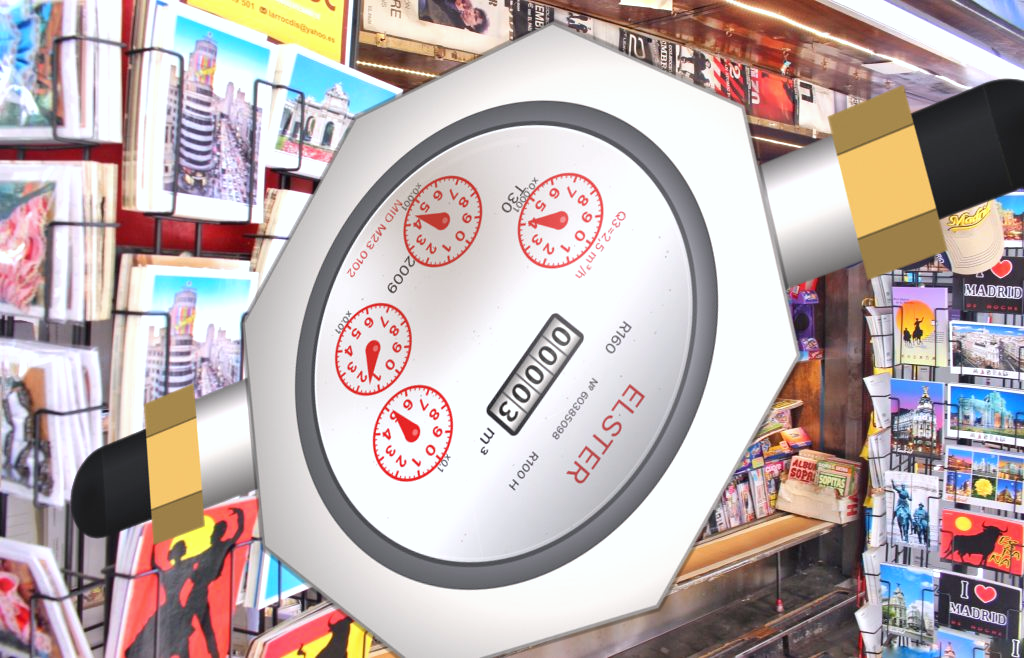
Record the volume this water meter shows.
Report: 3.5144 m³
